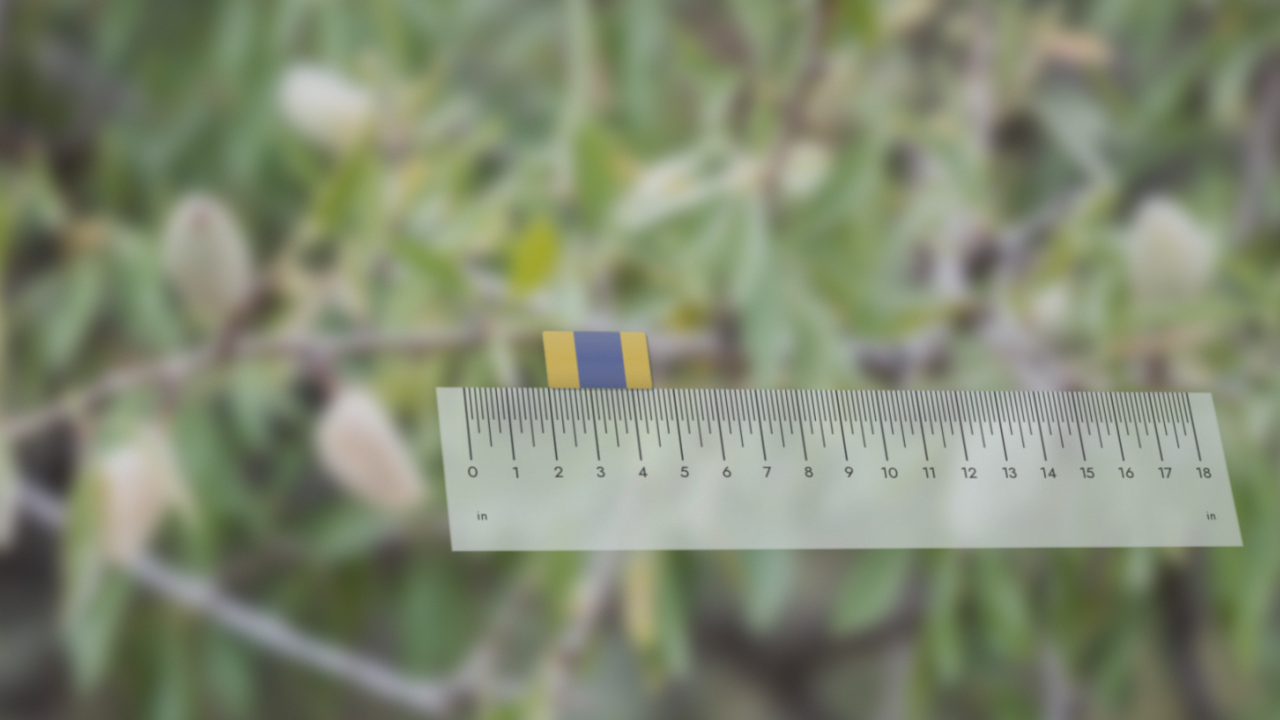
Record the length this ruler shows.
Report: 2.5 in
